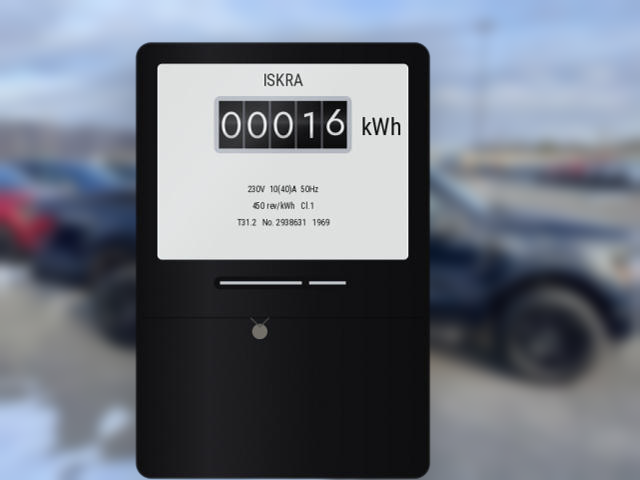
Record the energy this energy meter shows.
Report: 16 kWh
